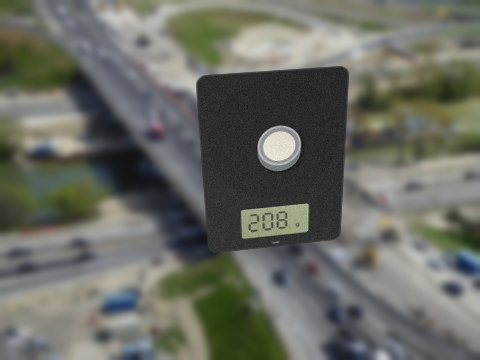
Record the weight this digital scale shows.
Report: 208 g
